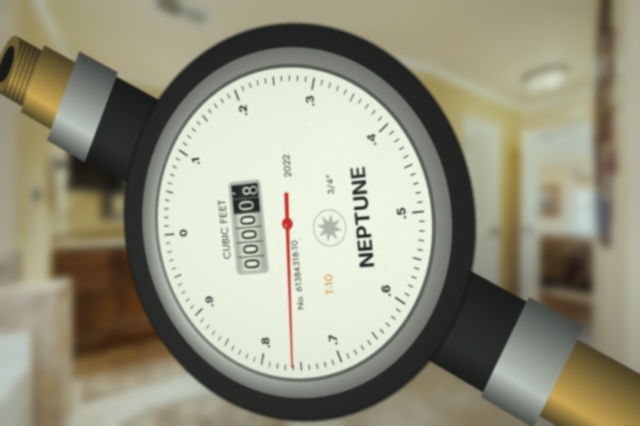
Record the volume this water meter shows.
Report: 7.76 ft³
